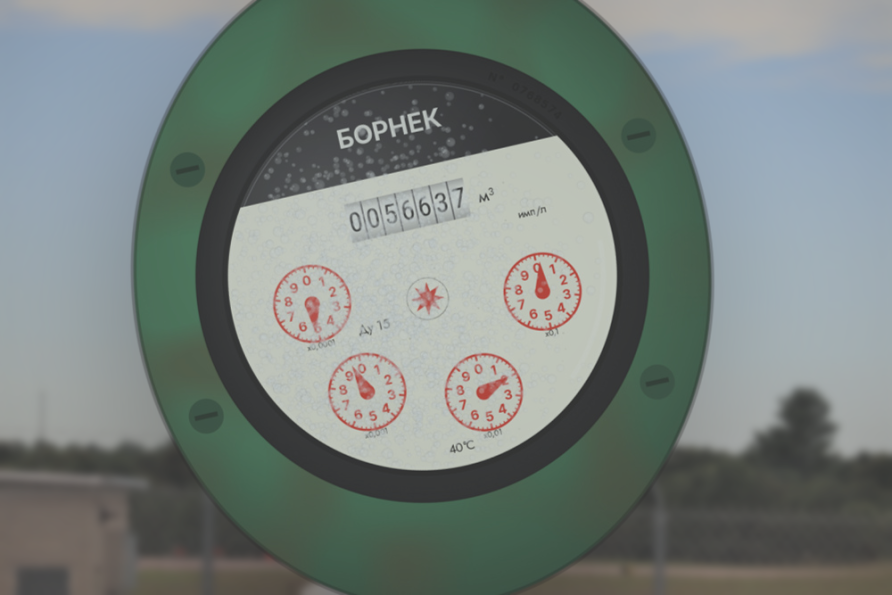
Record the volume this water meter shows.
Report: 56637.0195 m³
